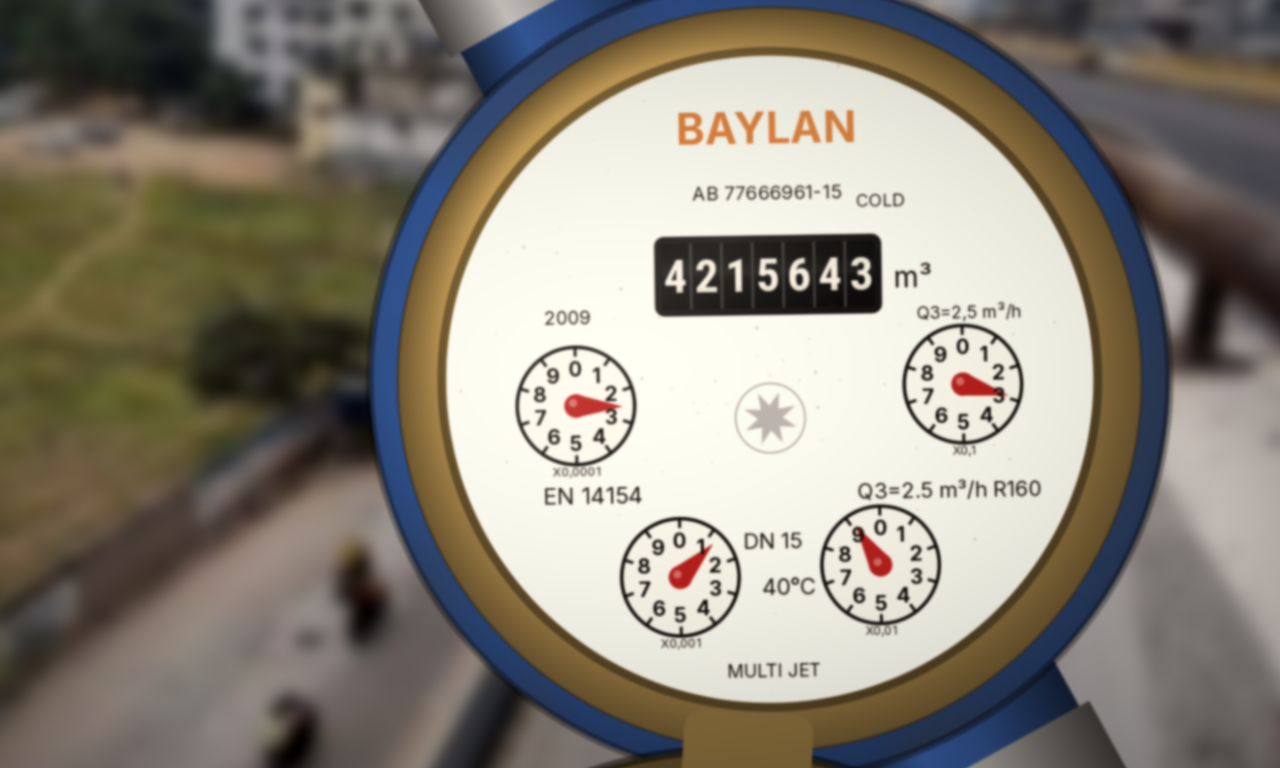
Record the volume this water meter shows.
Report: 4215643.2912 m³
